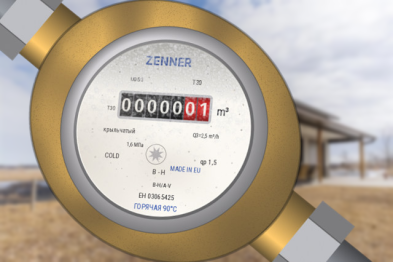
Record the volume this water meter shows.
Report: 0.01 m³
